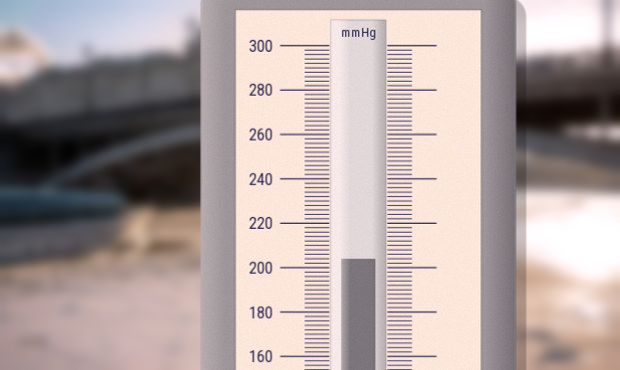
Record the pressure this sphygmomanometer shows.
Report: 204 mmHg
